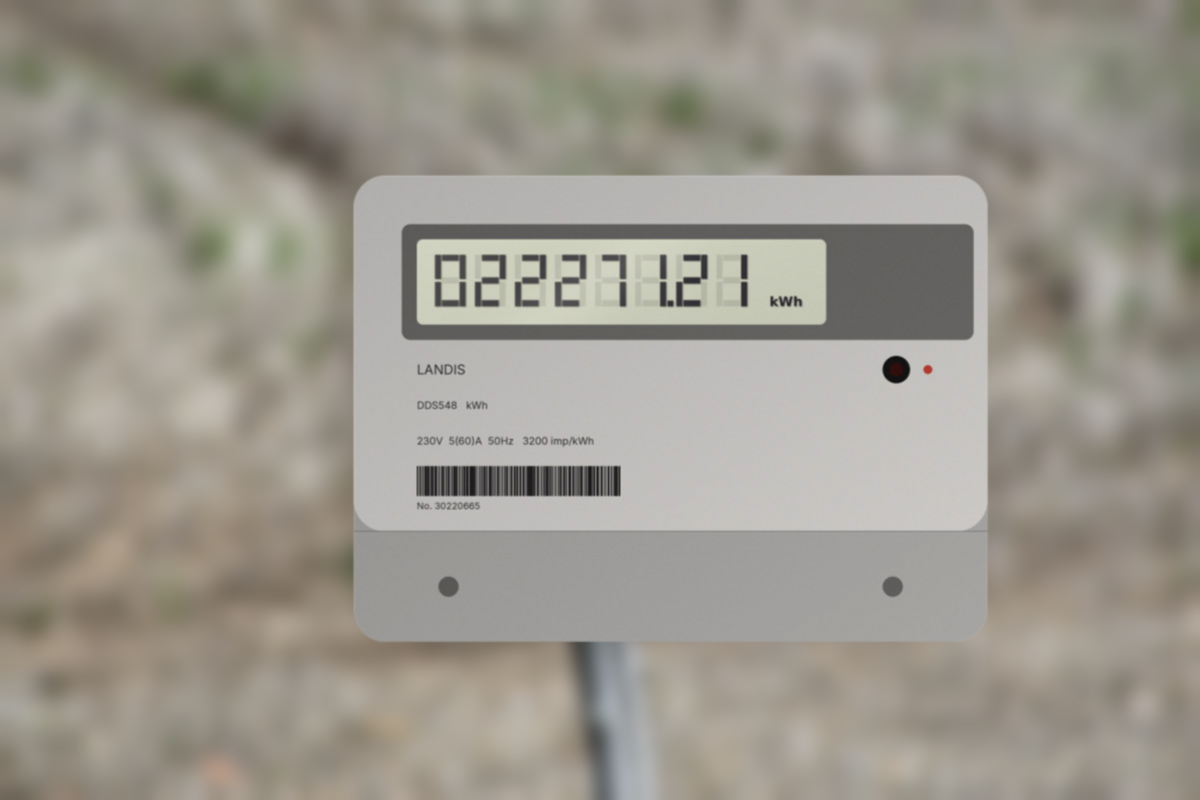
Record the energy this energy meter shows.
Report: 22271.21 kWh
